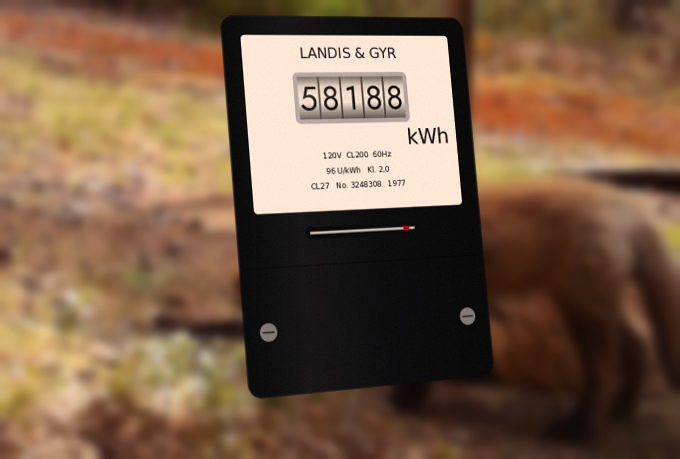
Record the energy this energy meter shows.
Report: 58188 kWh
